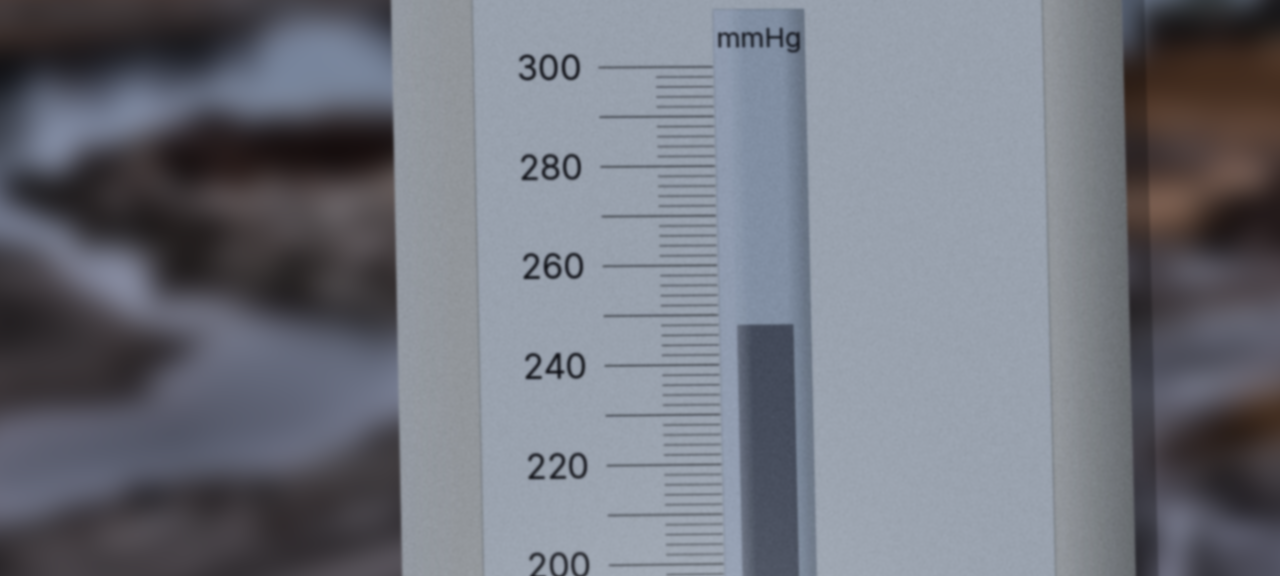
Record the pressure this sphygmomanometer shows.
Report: 248 mmHg
